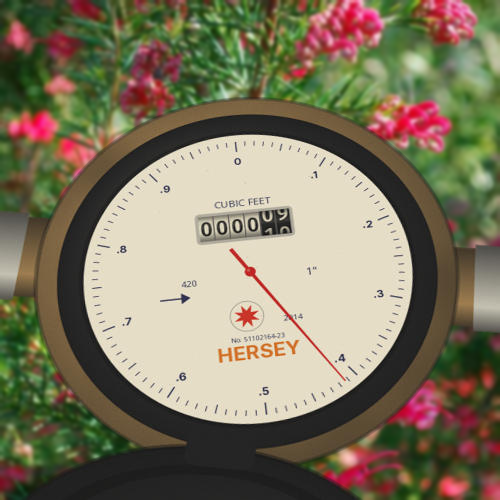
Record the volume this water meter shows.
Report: 9.41 ft³
